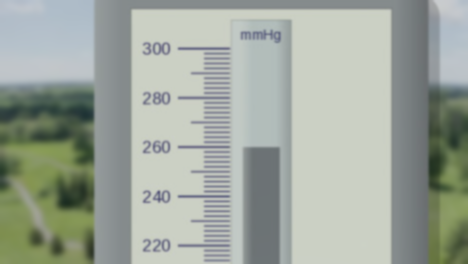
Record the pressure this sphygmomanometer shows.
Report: 260 mmHg
